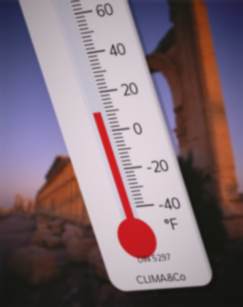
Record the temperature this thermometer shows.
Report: 10 °F
